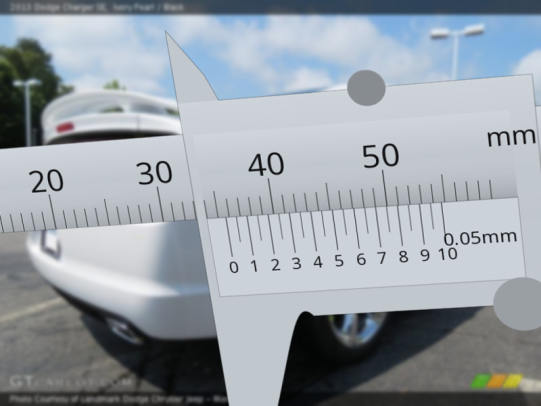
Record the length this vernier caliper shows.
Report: 35.7 mm
